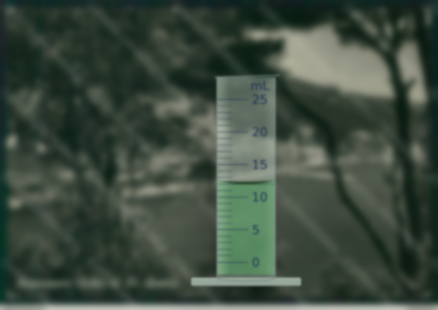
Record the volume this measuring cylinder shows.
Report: 12 mL
